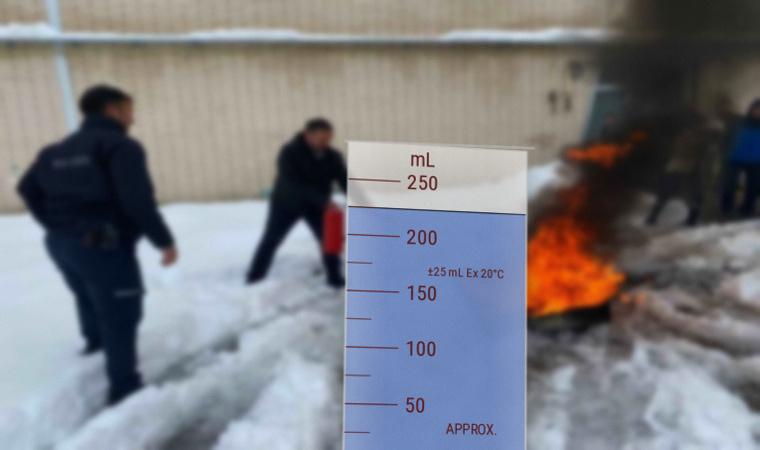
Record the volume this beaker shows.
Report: 225 mL
